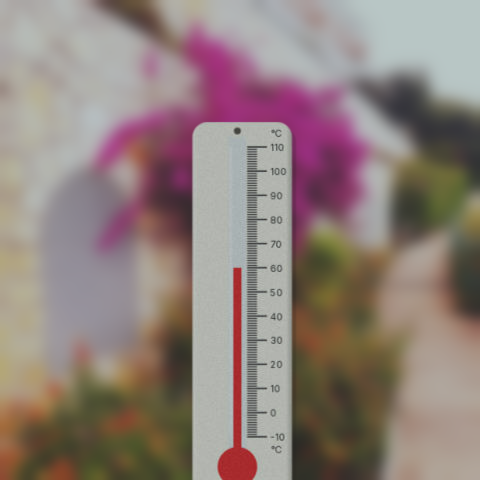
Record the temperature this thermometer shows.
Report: 60 °C
